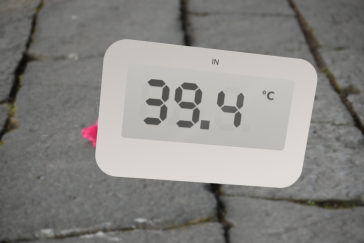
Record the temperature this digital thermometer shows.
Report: 39.4 °C
